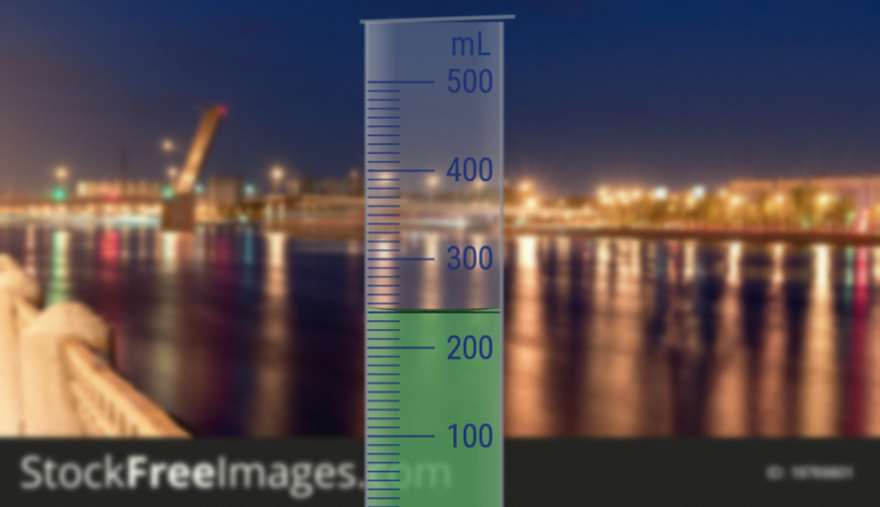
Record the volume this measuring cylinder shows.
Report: 240 mL
